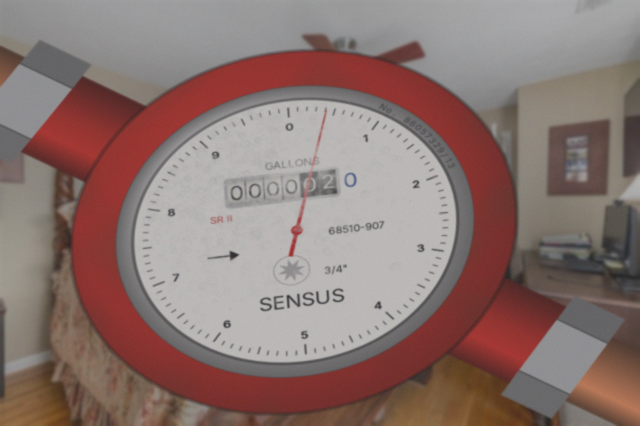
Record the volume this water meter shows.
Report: 20.4 gal
